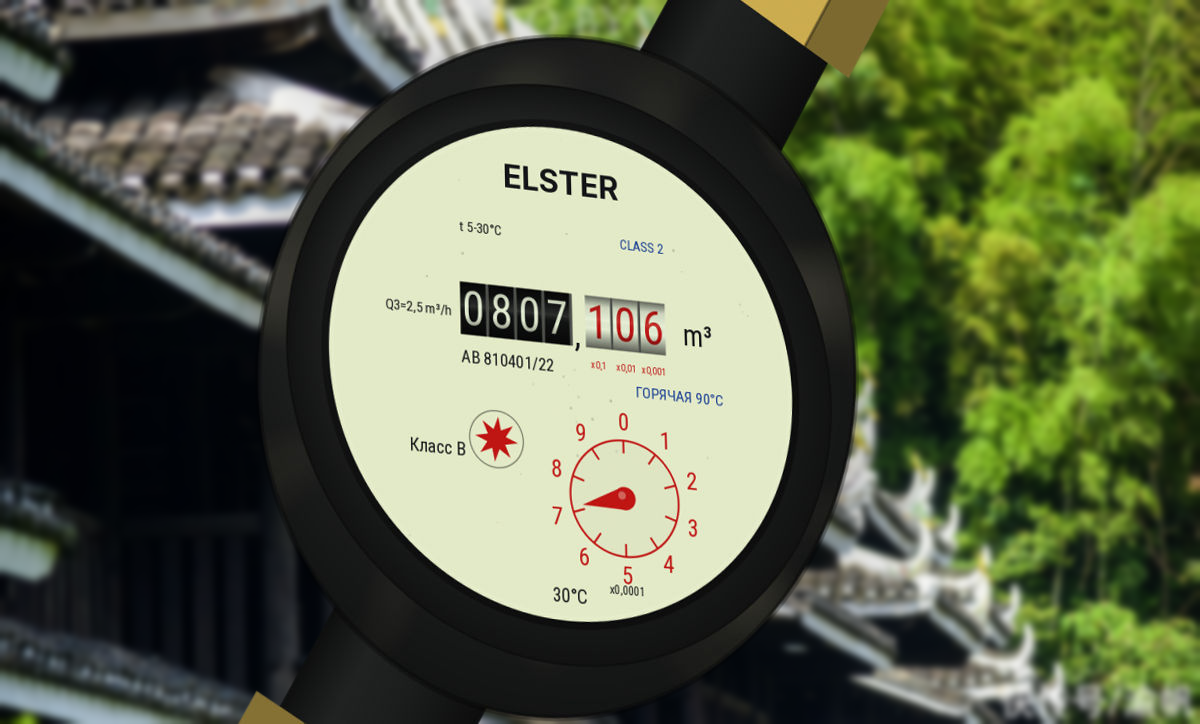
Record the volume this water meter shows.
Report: 807.1067 m³
